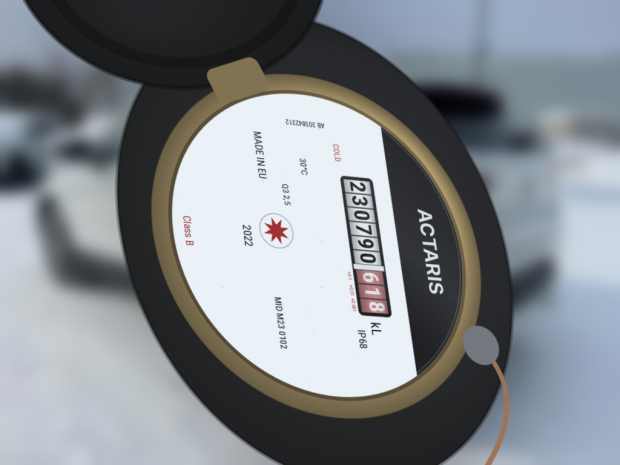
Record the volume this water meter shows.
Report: 230790.618 kL
